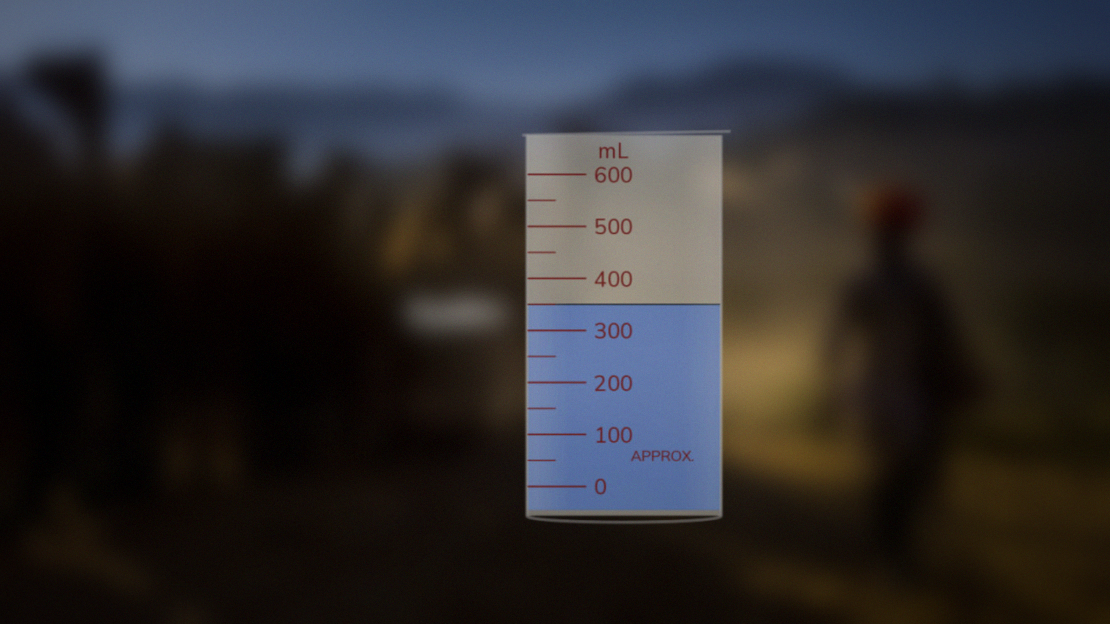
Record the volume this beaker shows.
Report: 350 mL
